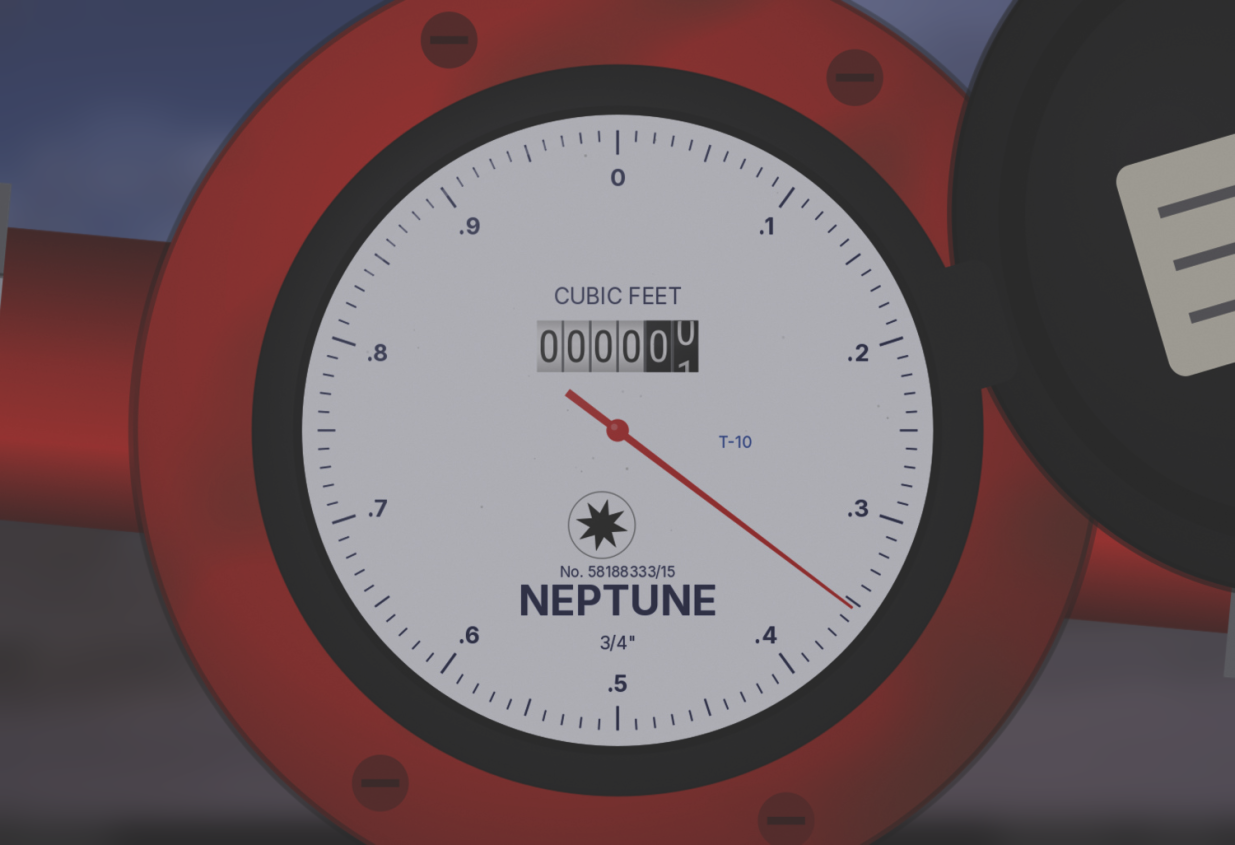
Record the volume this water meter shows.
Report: 0.35 ft³
